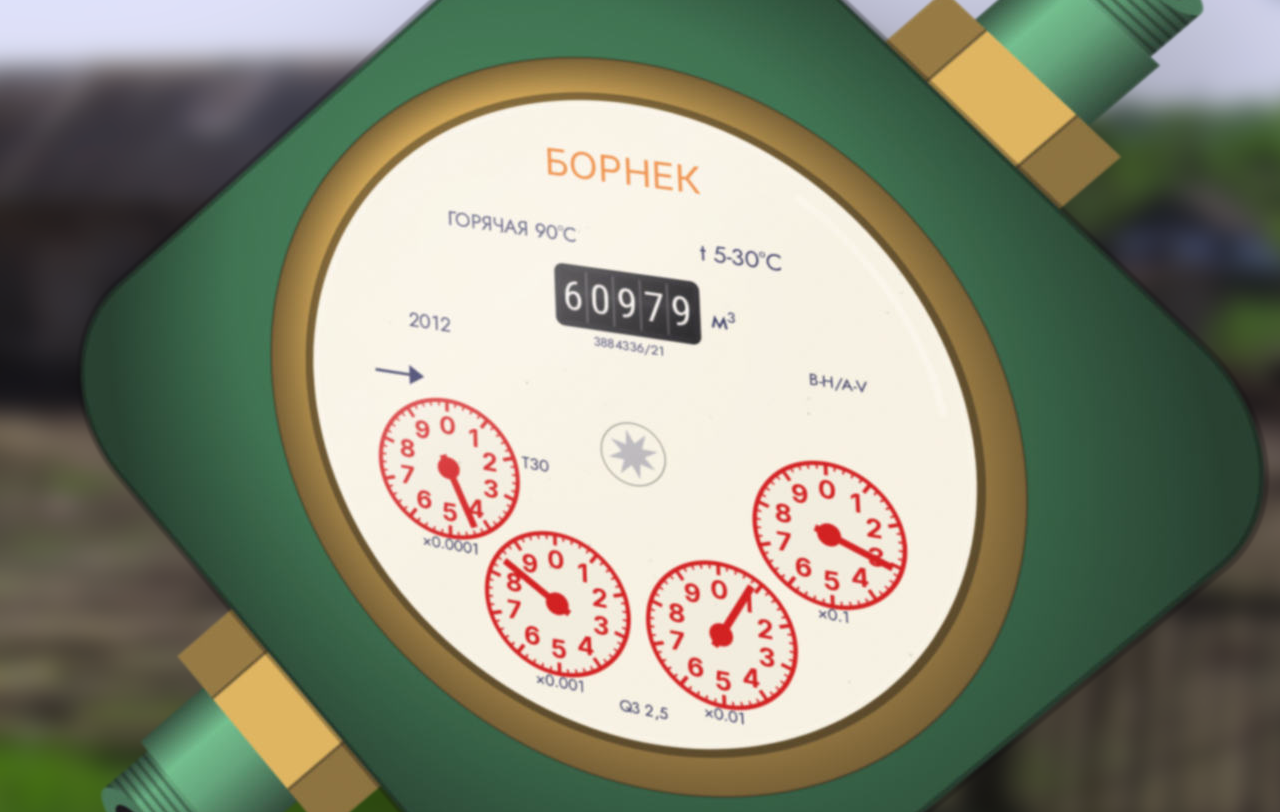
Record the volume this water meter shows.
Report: 60979.3084 m³
